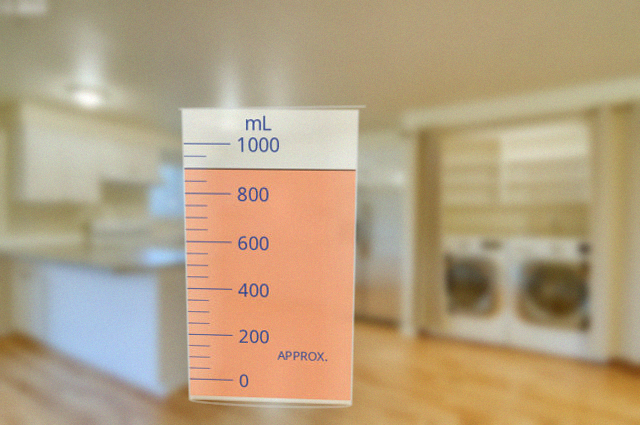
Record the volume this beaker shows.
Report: 900 mL
